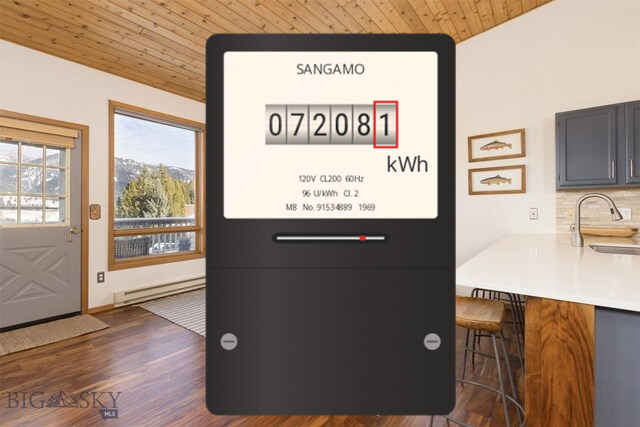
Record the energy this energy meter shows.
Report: 7208.1 kWh
